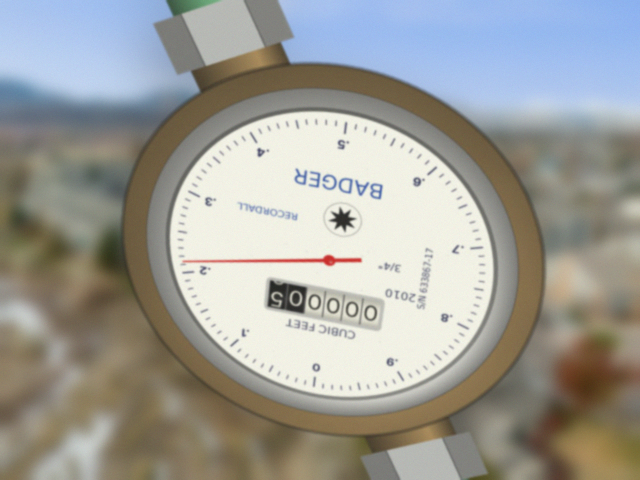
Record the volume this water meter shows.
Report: 5.21 ft³
